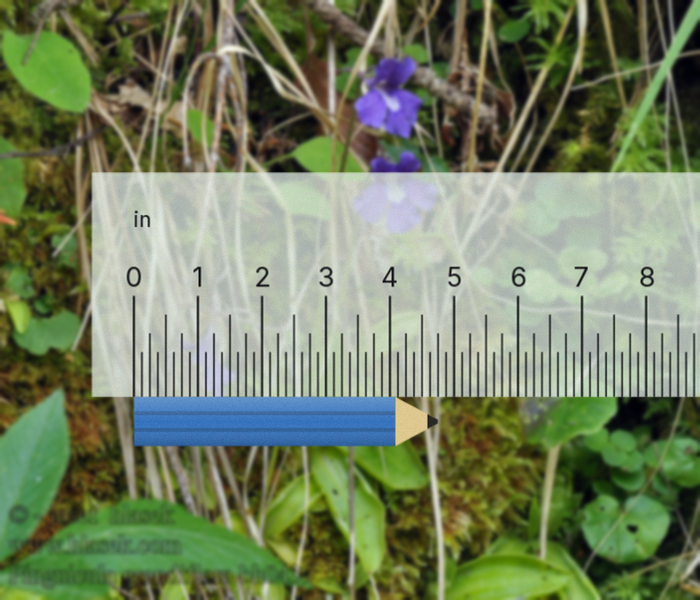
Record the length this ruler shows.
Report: 4.75 in
